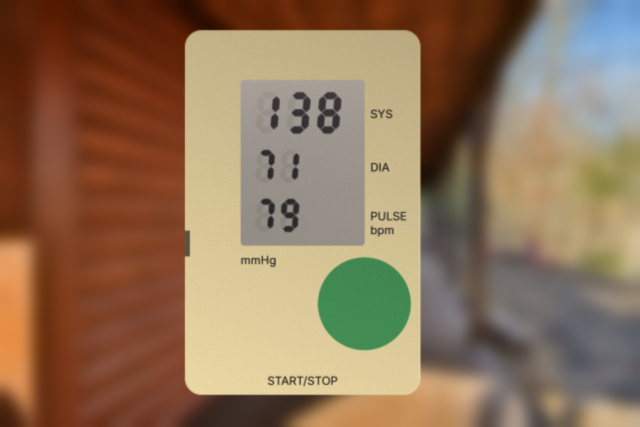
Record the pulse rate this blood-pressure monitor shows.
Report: 79 bpm
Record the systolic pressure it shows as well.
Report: 138 mmHg
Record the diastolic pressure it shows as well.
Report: 71 mmHg
